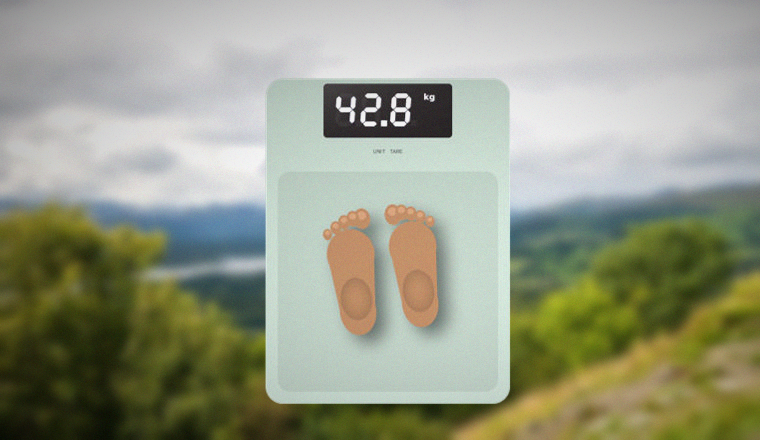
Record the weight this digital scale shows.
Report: 42.8 kg
